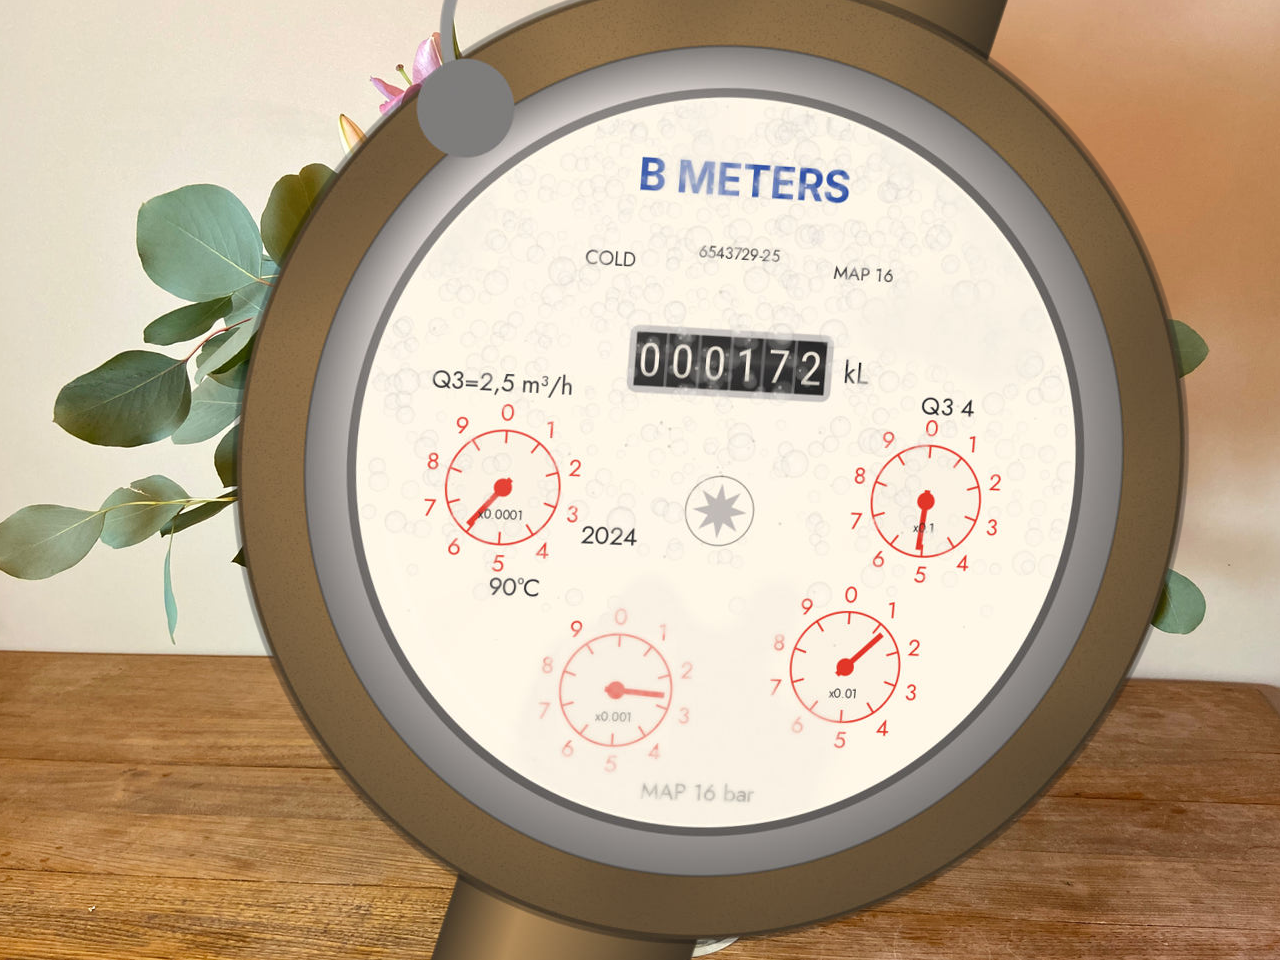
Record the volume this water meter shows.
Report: 172.5126 kL
